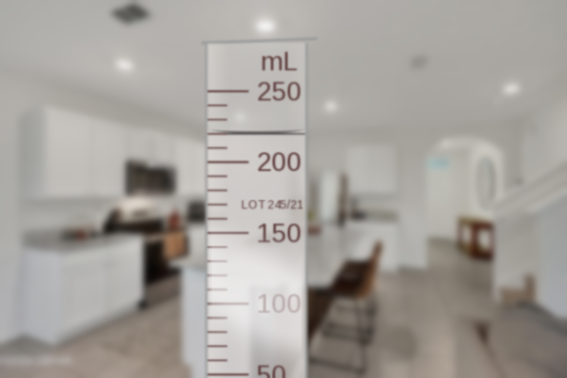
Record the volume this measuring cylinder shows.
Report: 220 mL
